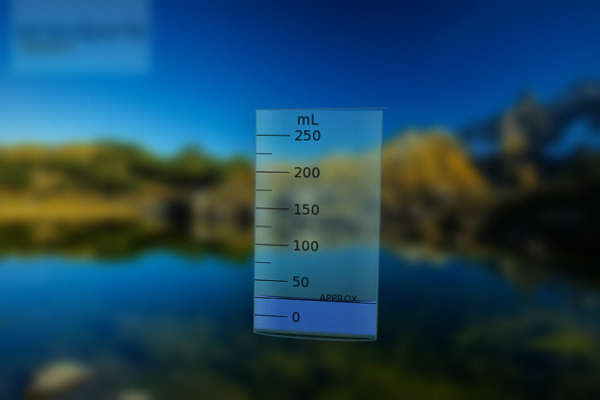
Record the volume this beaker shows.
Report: 25 mL
